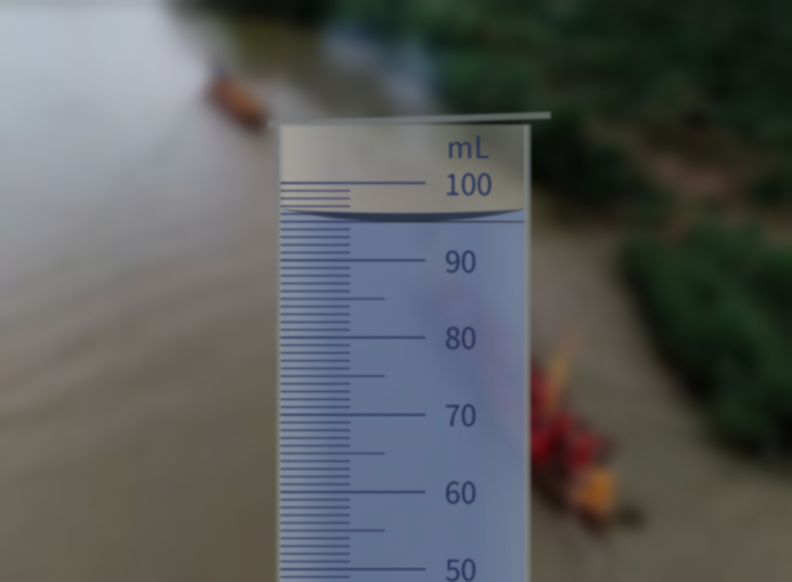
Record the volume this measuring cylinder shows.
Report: 95 mL
